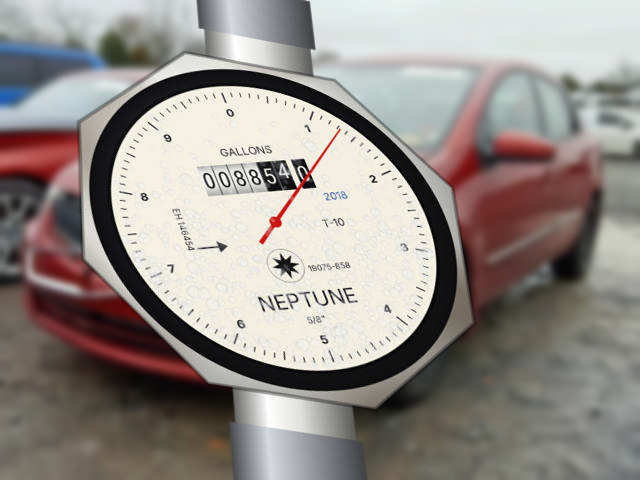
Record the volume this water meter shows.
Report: 88541.3 gal
